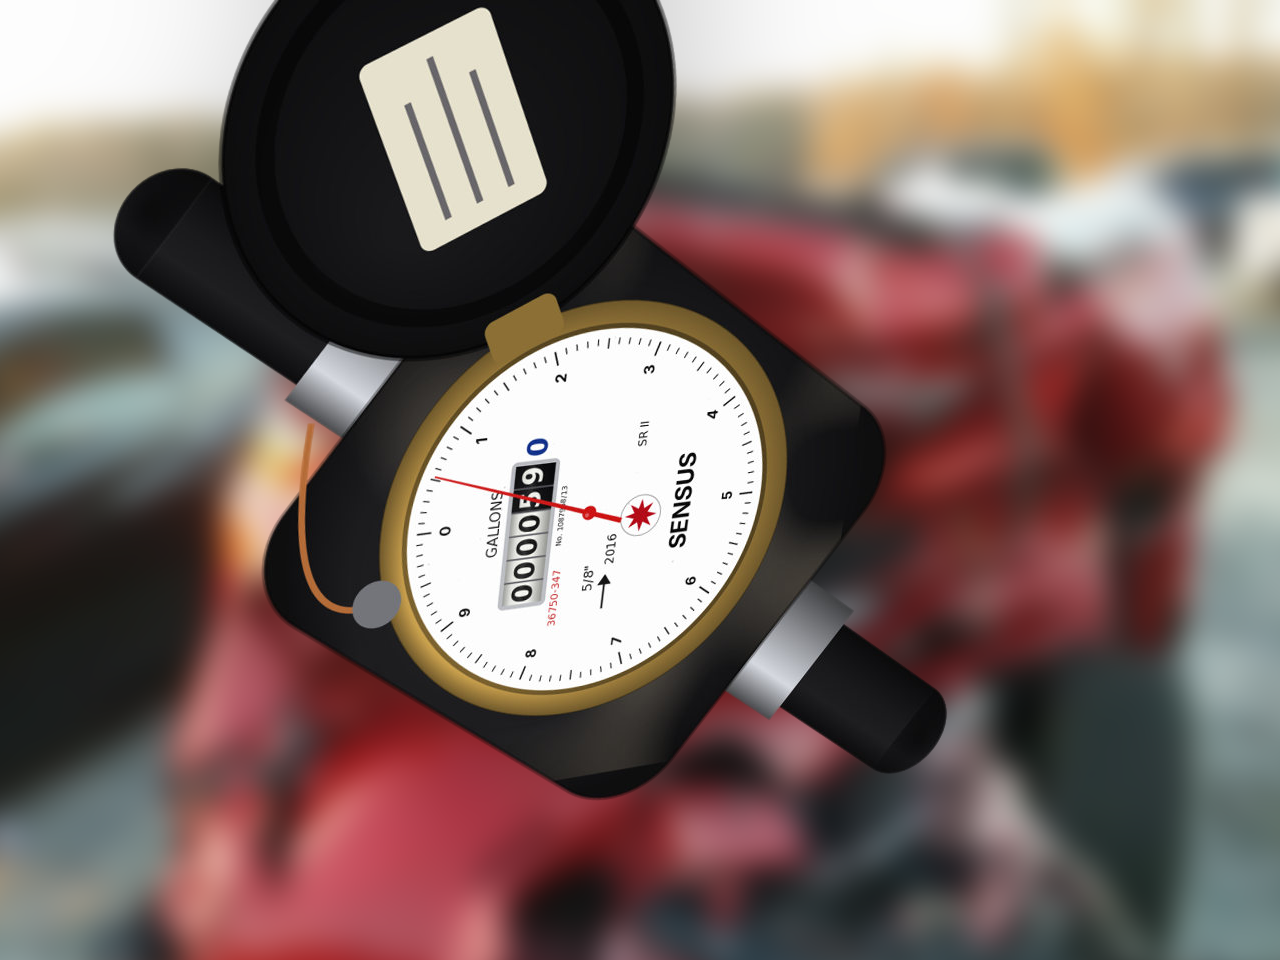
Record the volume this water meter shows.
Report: 590.5 gal
